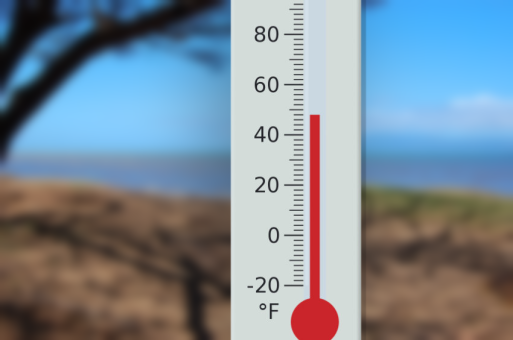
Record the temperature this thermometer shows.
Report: 48 °F
